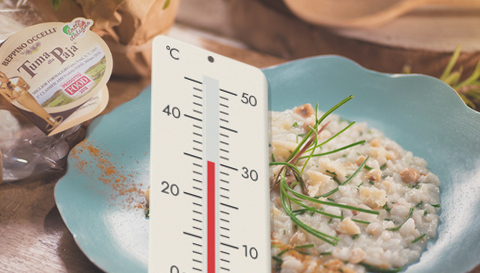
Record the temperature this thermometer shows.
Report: 30 °C
